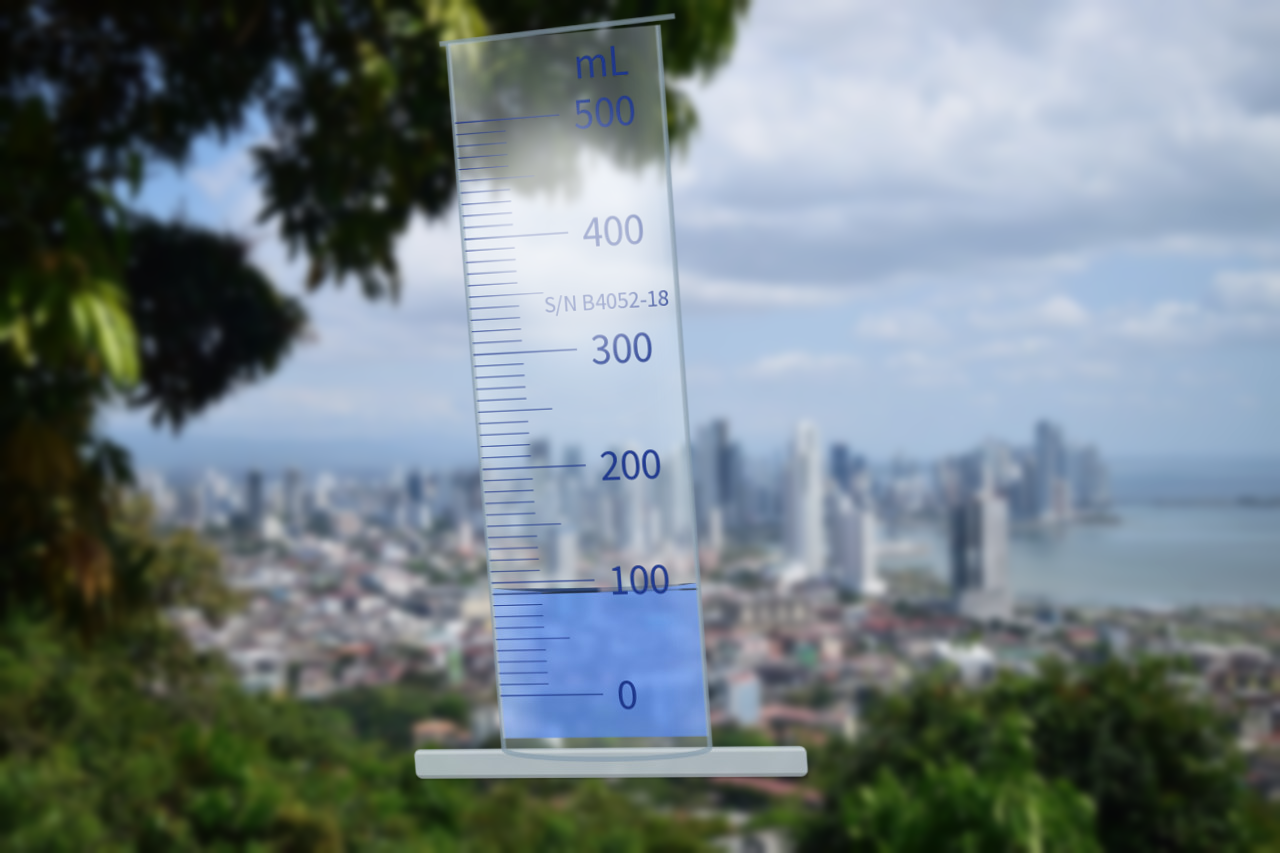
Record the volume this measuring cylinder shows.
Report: 90 mL
